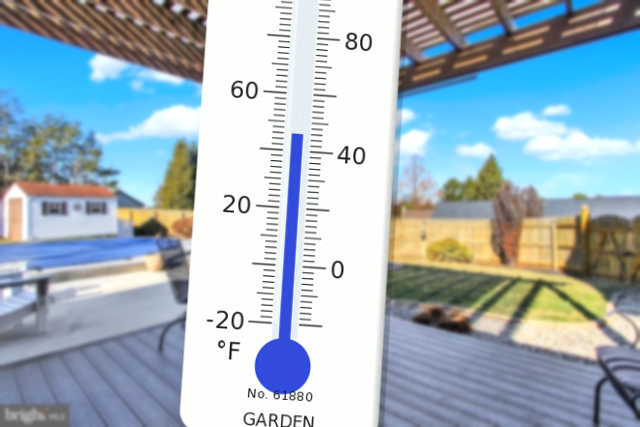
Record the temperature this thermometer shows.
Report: 46 °F
